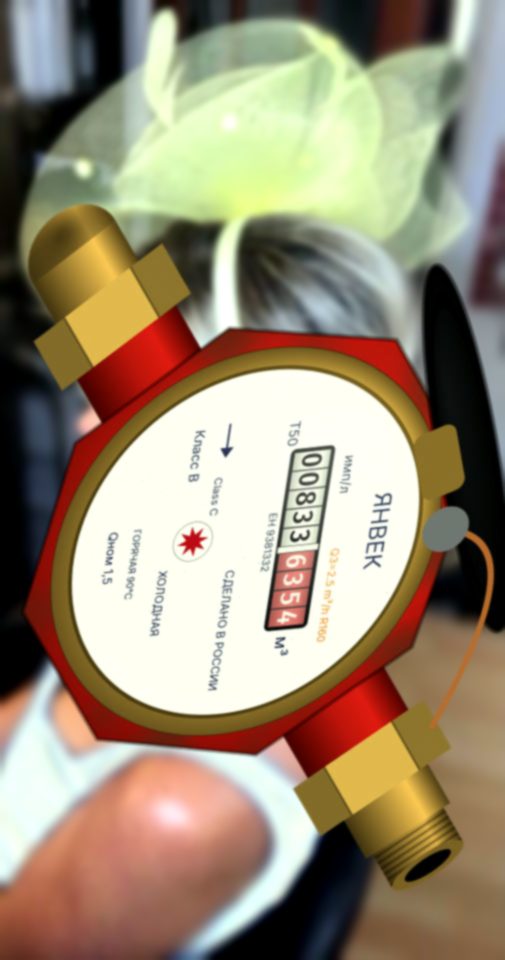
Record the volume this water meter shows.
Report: 833.6354 m³
